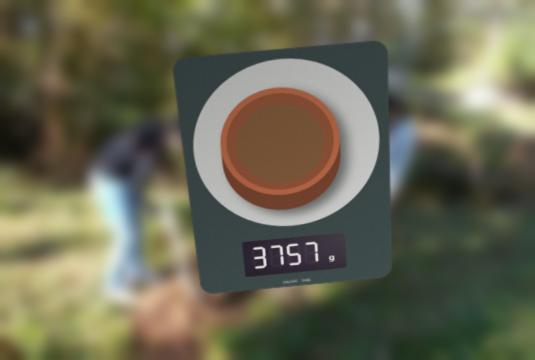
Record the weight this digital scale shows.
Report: 3757 g
